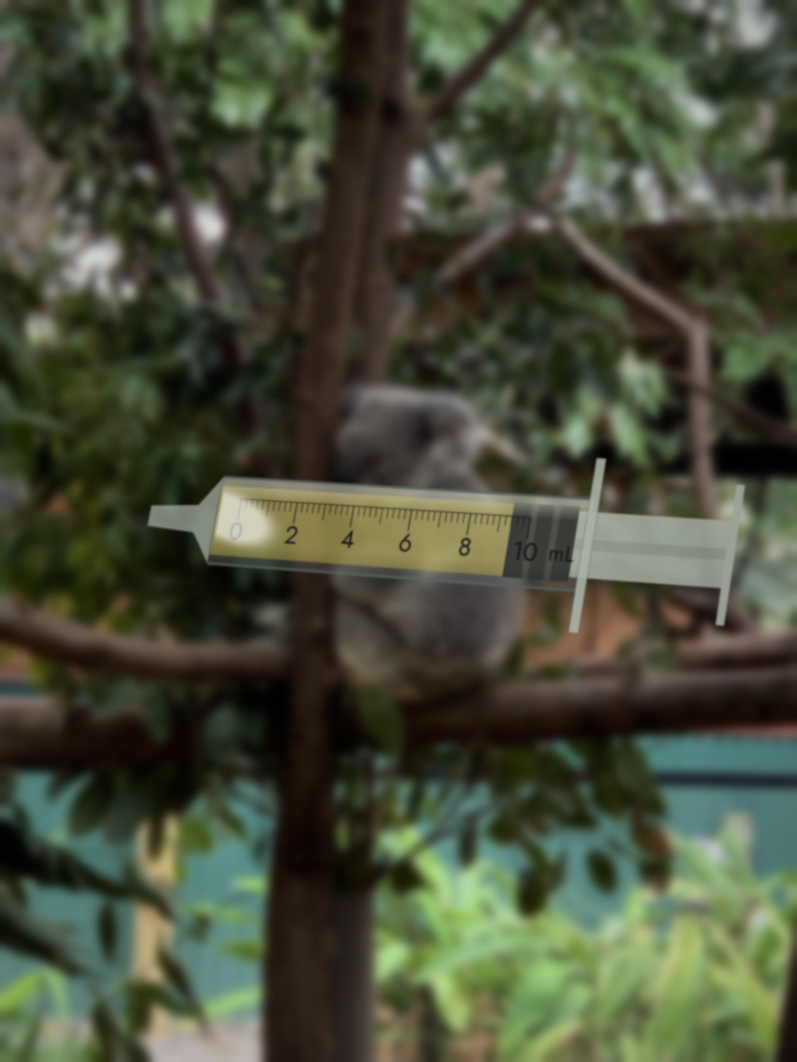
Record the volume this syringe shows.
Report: 9.4 mL
